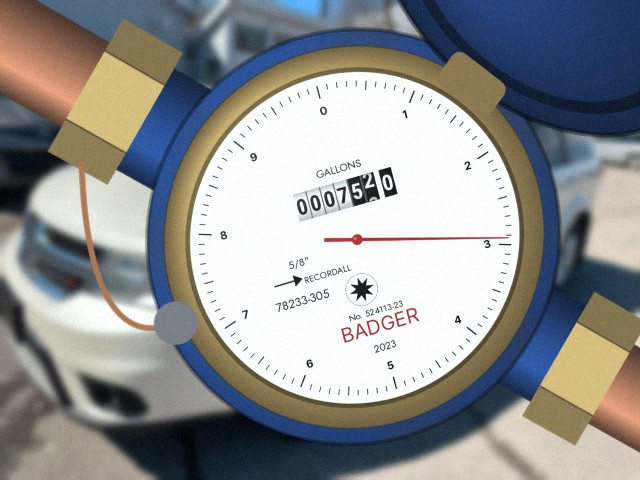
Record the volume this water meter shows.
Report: 7522.9 gal
